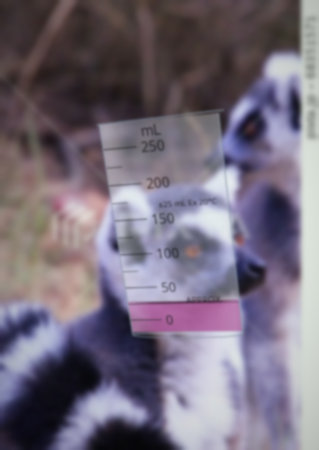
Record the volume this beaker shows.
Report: 25 mL
